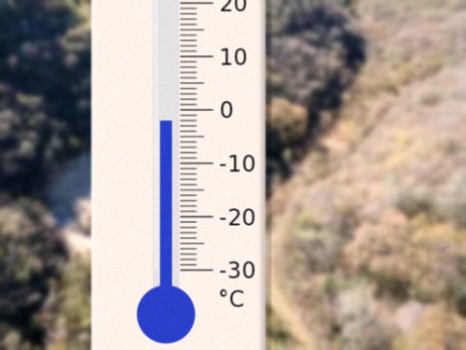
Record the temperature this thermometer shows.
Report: -2 °C
